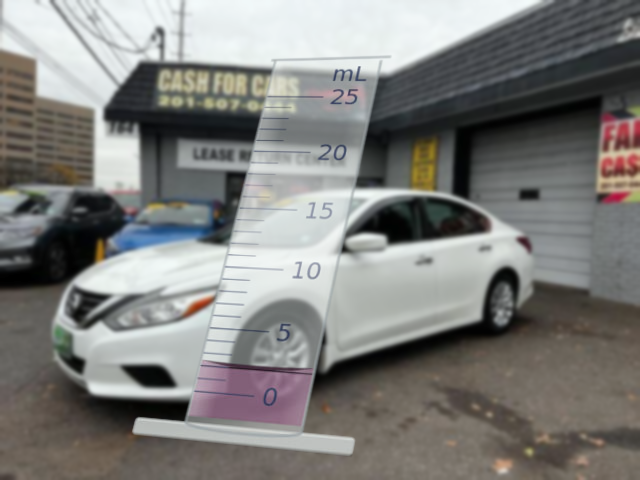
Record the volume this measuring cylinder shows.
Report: 2 mL
